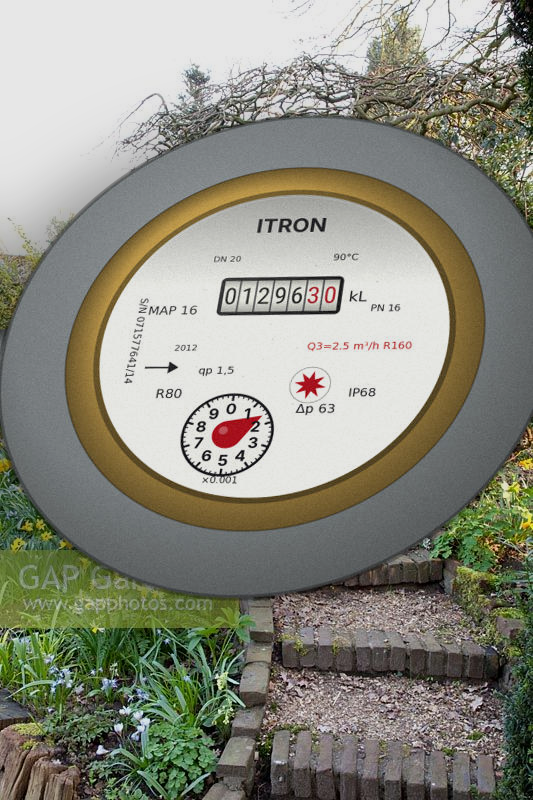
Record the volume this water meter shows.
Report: 1296.301 kL
